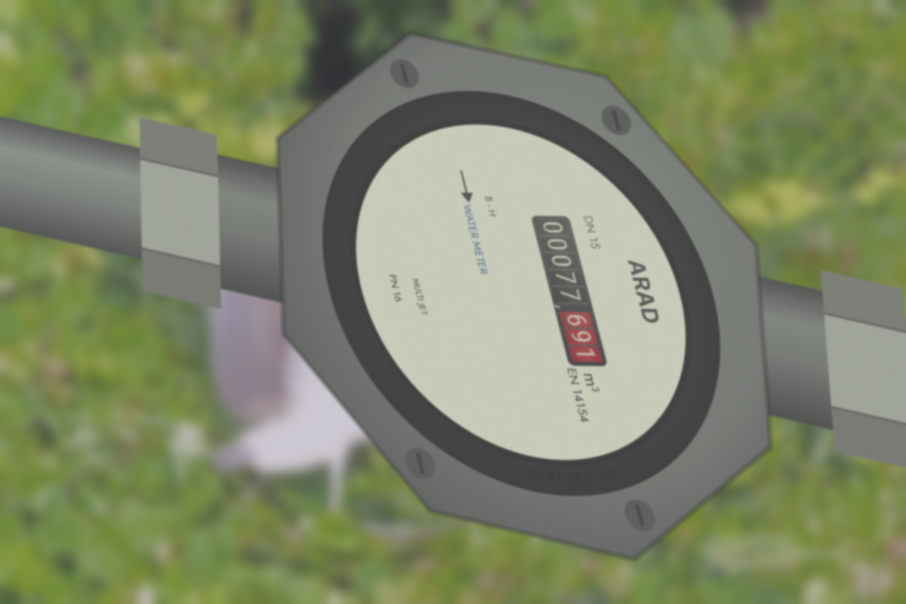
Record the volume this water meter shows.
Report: 77.691 m³
